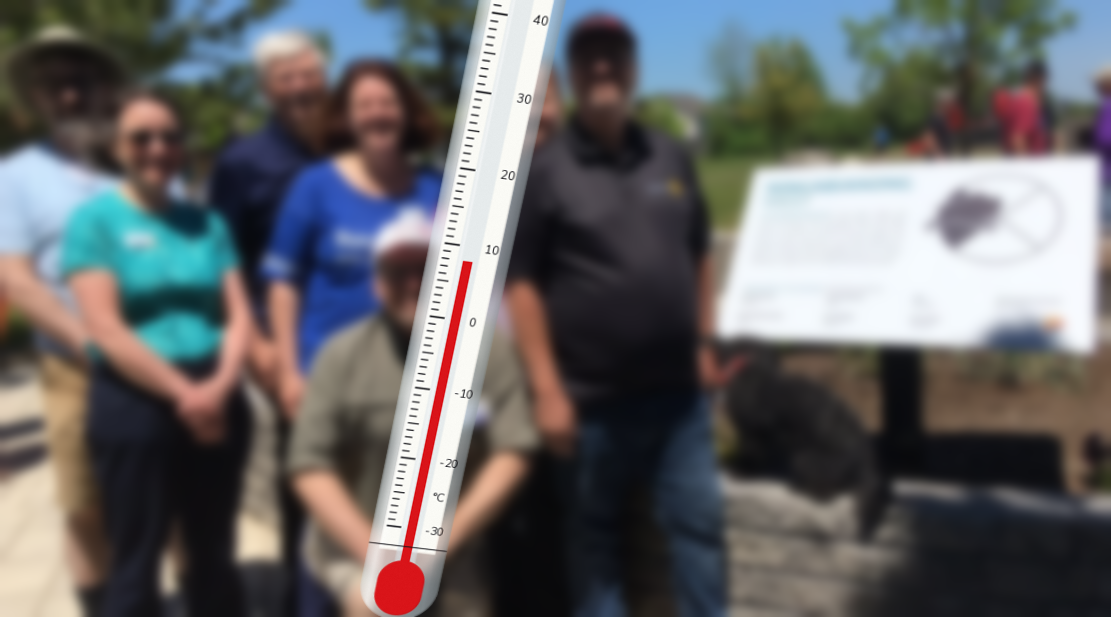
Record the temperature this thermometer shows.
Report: 8 °C
